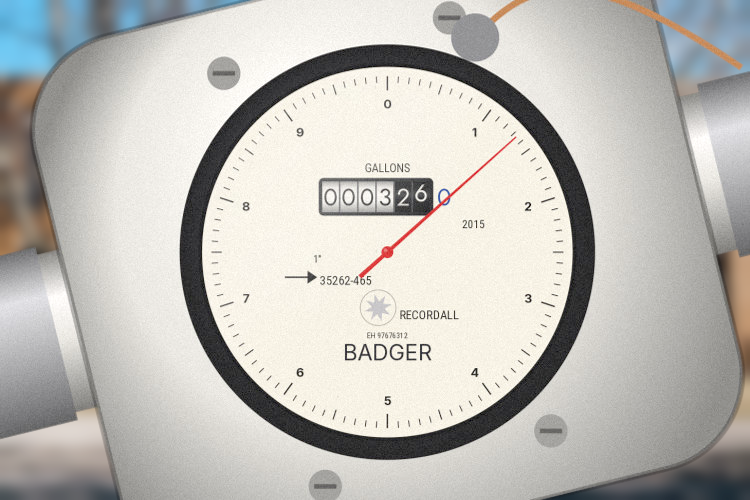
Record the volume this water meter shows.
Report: 3261.3 gal
